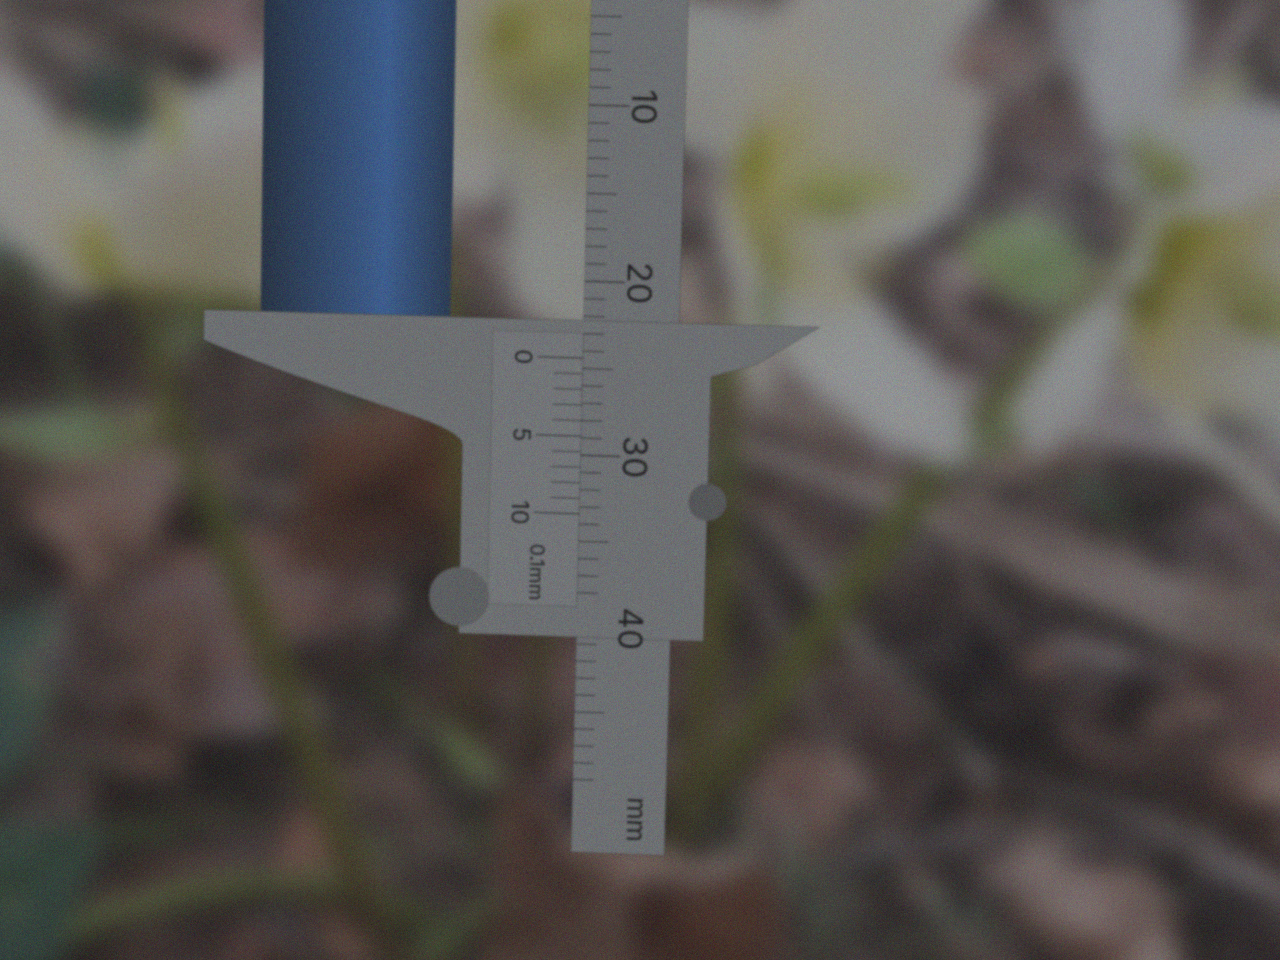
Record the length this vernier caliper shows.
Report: 24.4 mm
